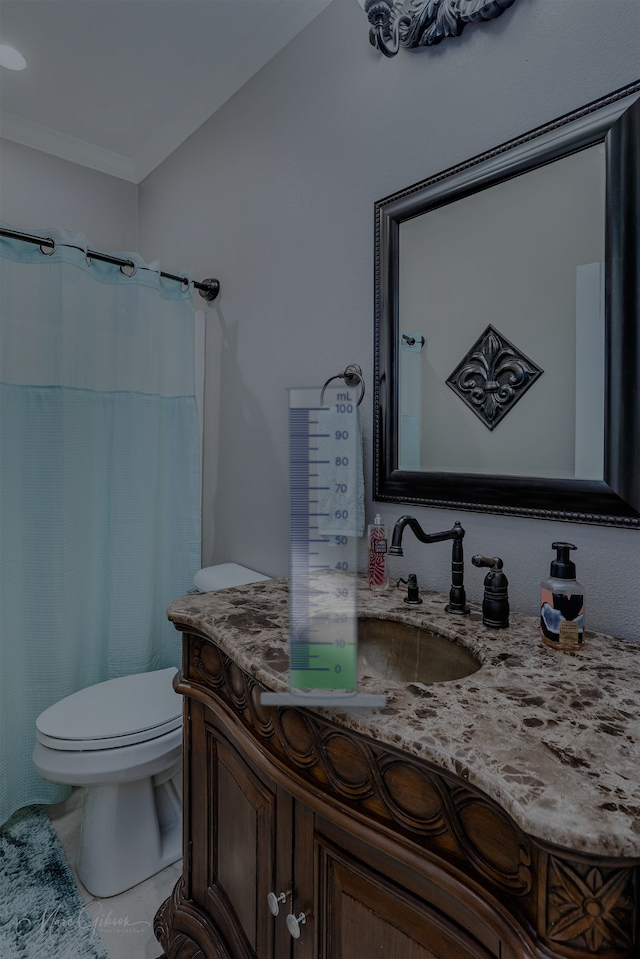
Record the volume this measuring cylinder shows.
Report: 10 mL
